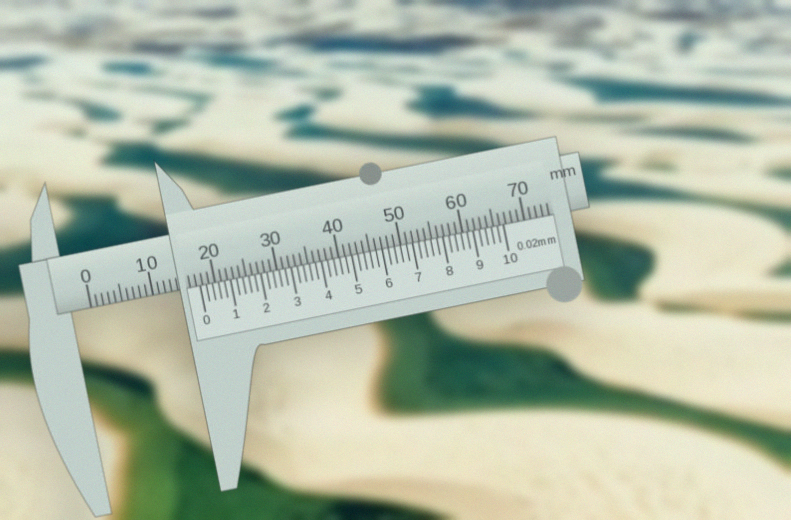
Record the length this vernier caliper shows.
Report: 17.6 mm
